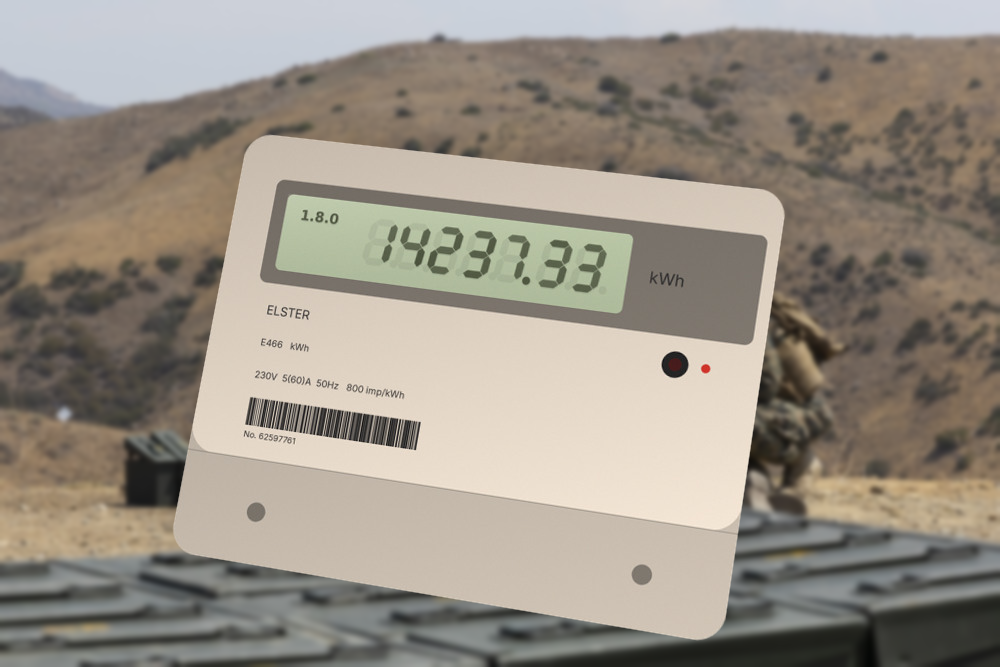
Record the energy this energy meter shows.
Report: 14237.33 kWh
